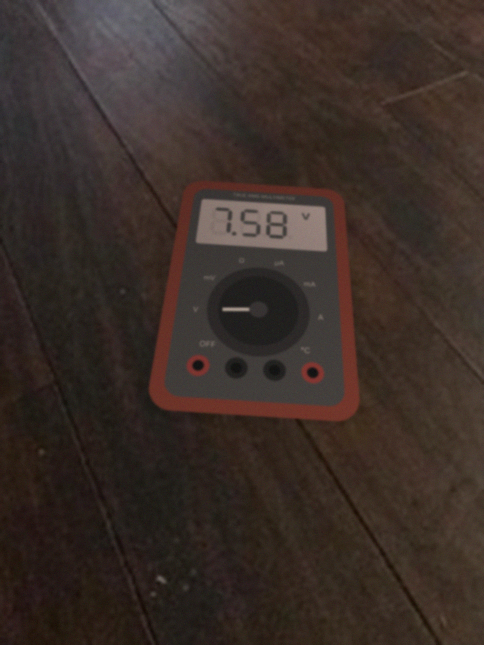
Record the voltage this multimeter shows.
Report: 7.58 V
